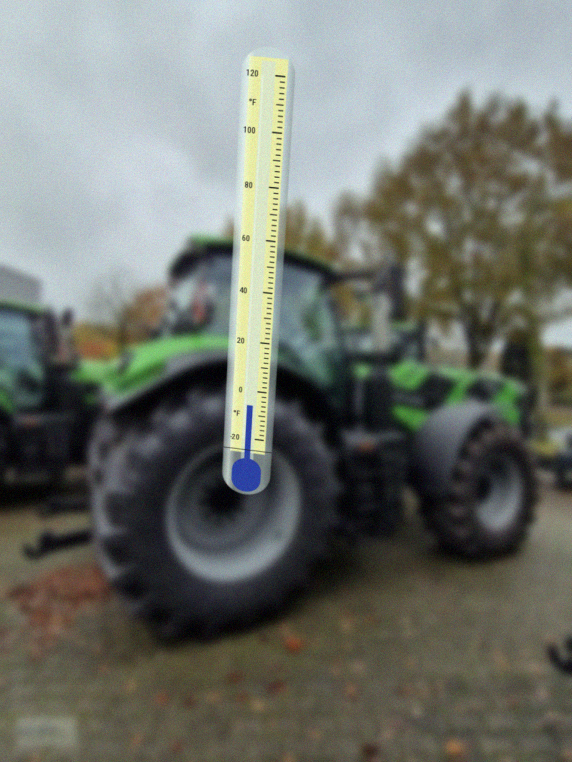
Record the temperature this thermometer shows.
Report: -6 °F
